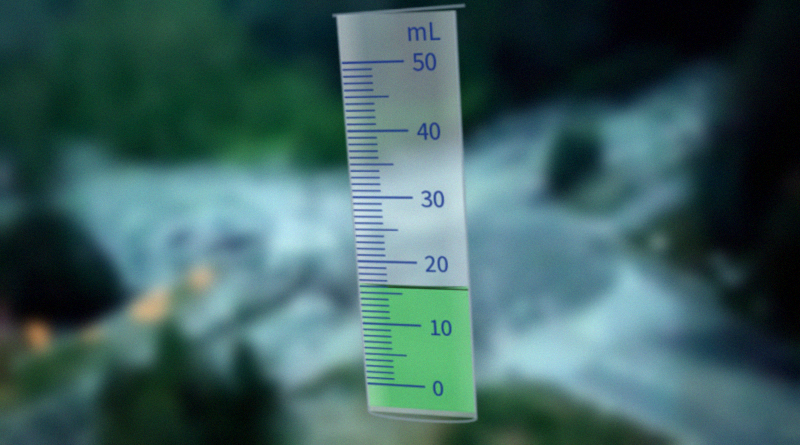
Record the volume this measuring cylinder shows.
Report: 16 mL
